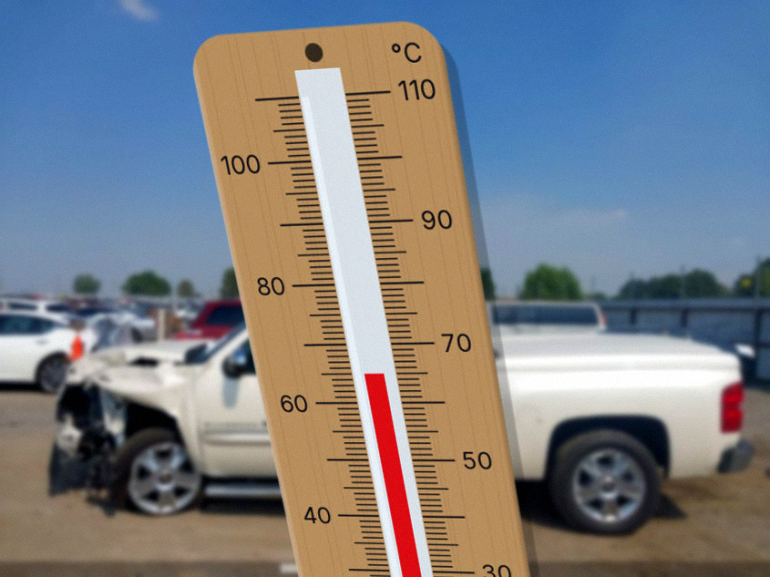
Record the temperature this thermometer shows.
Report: 65 °C
